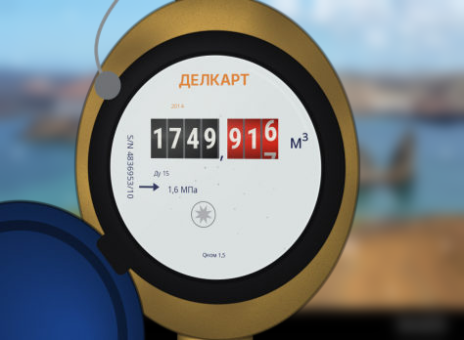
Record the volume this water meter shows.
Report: 1749.916 m³
